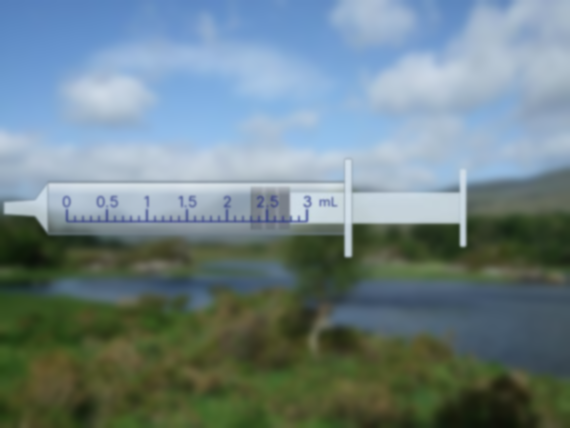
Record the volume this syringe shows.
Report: 2.3 mL
